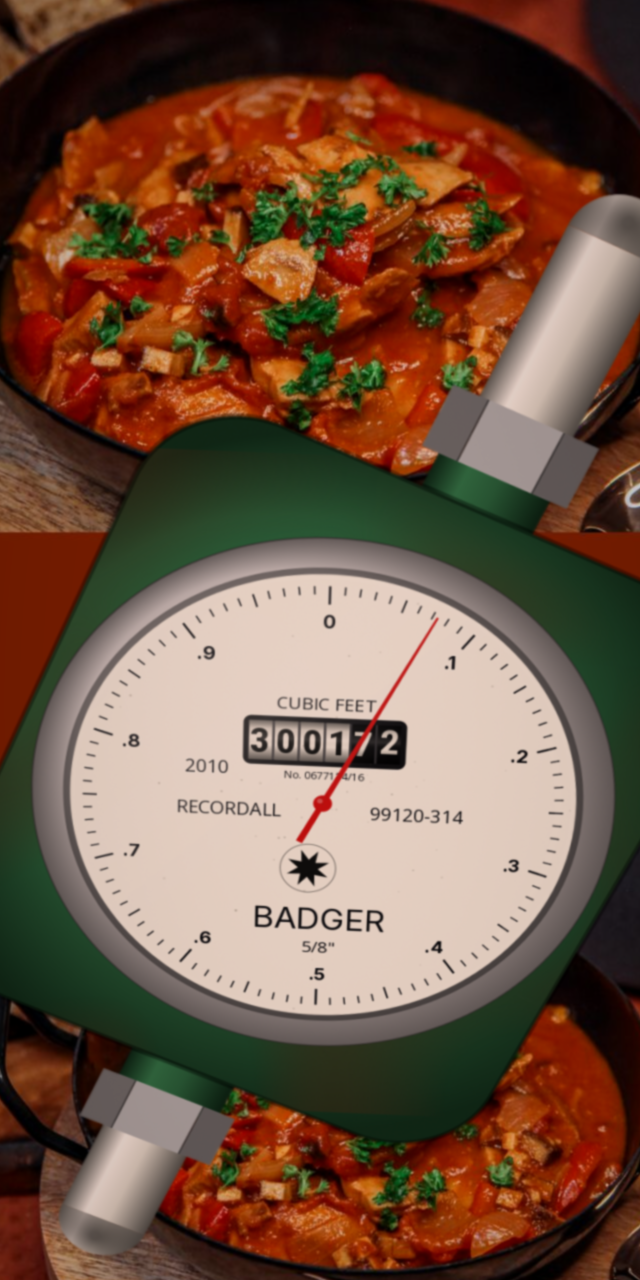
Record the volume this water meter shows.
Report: 300172.07 ft³
